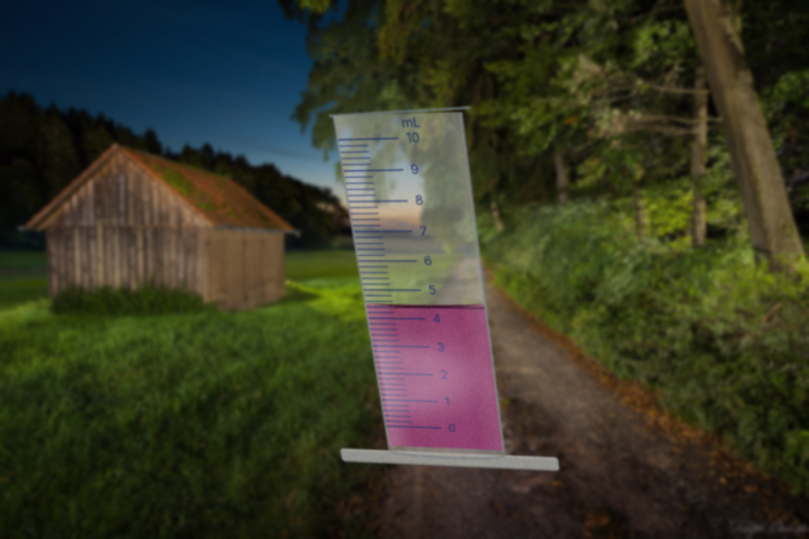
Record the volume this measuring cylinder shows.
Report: 4.4 mL
